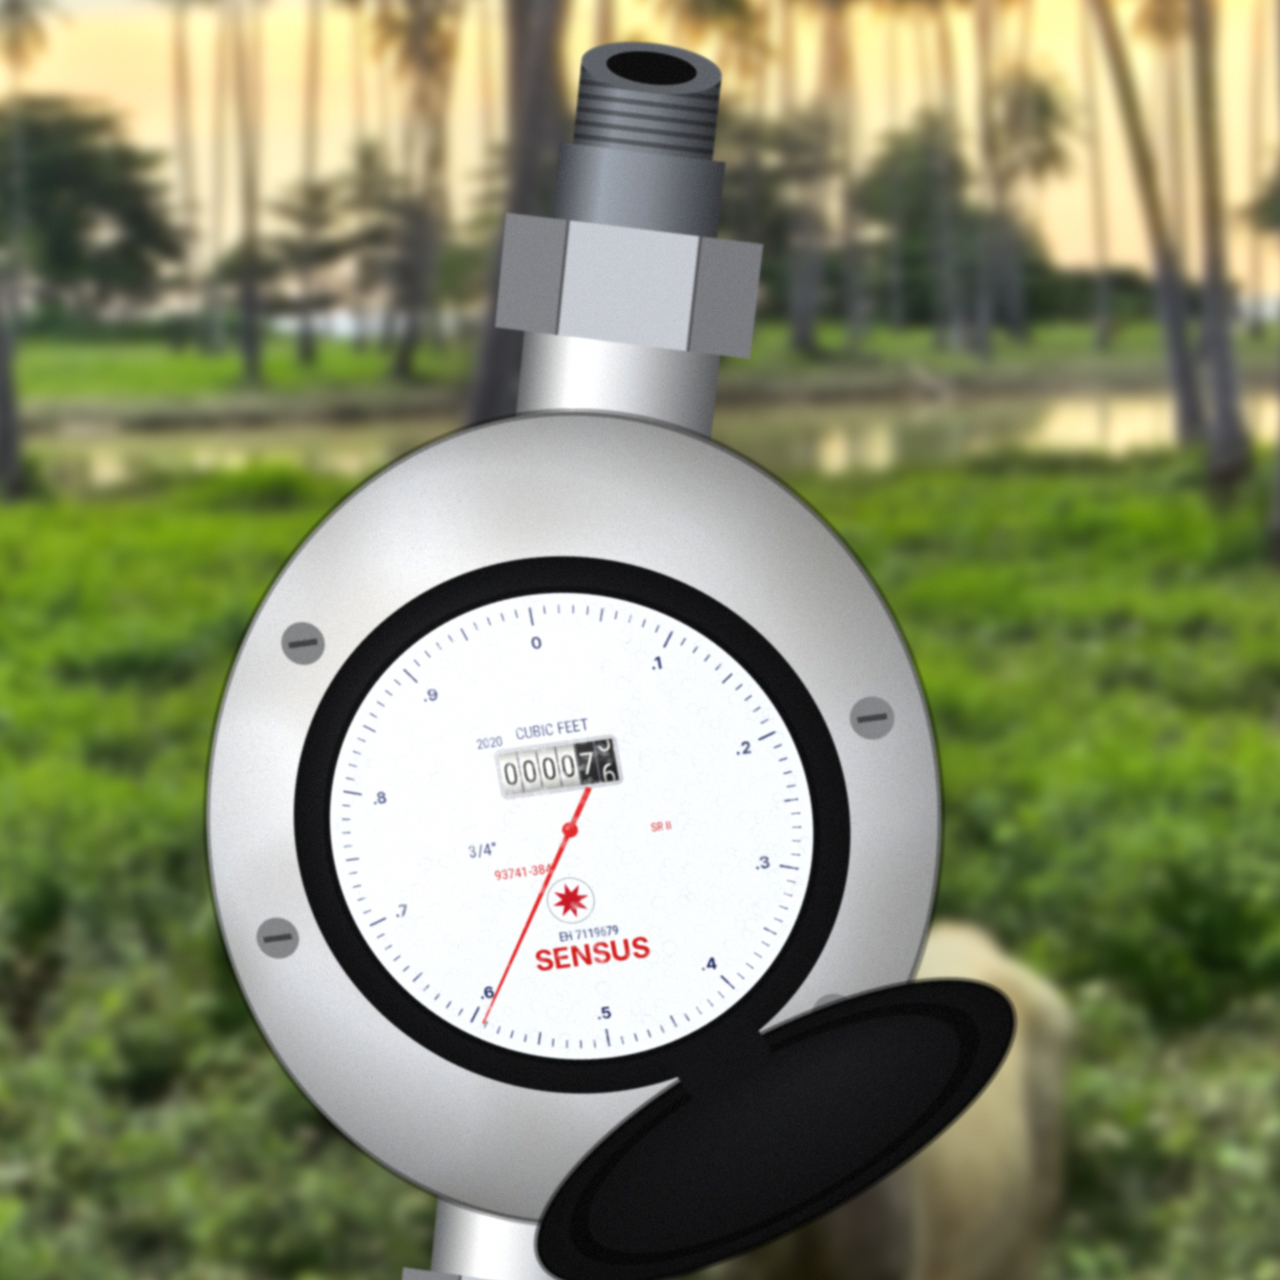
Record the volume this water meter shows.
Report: 75.59 ft³
